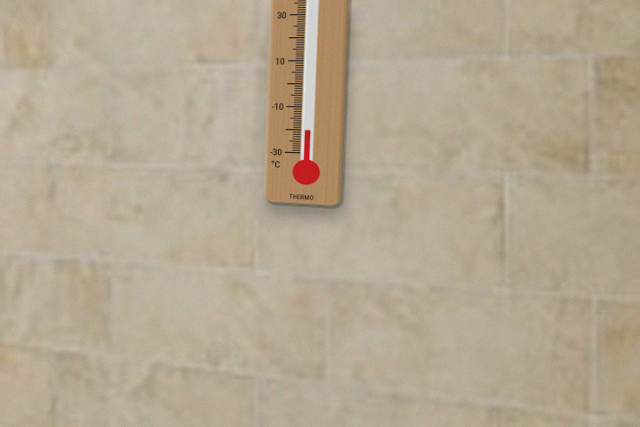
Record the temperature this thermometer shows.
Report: -20 °C
